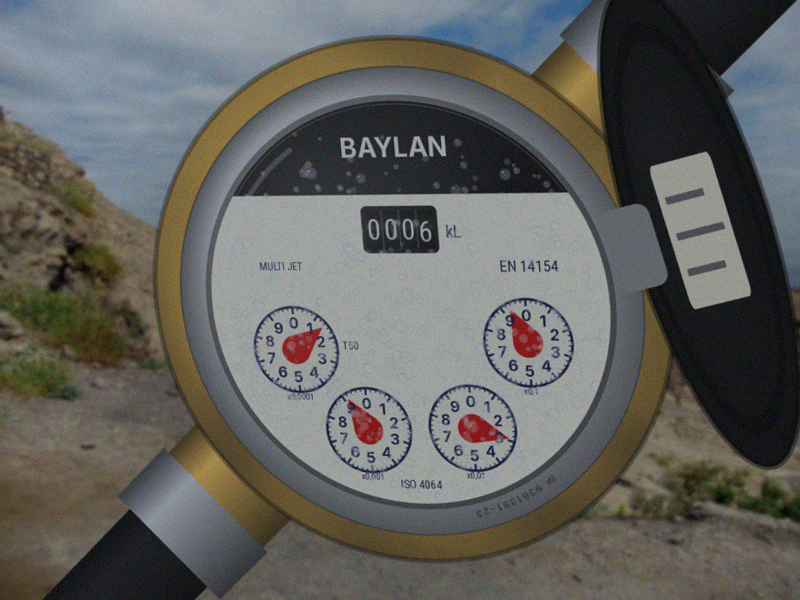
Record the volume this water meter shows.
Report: 5.9291 kL
